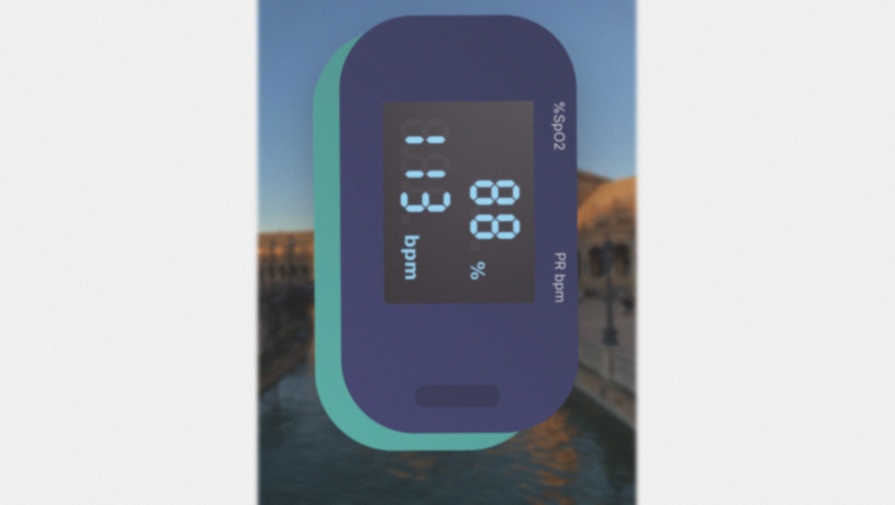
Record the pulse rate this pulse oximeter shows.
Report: 113 bpm
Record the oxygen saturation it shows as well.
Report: 88 %
